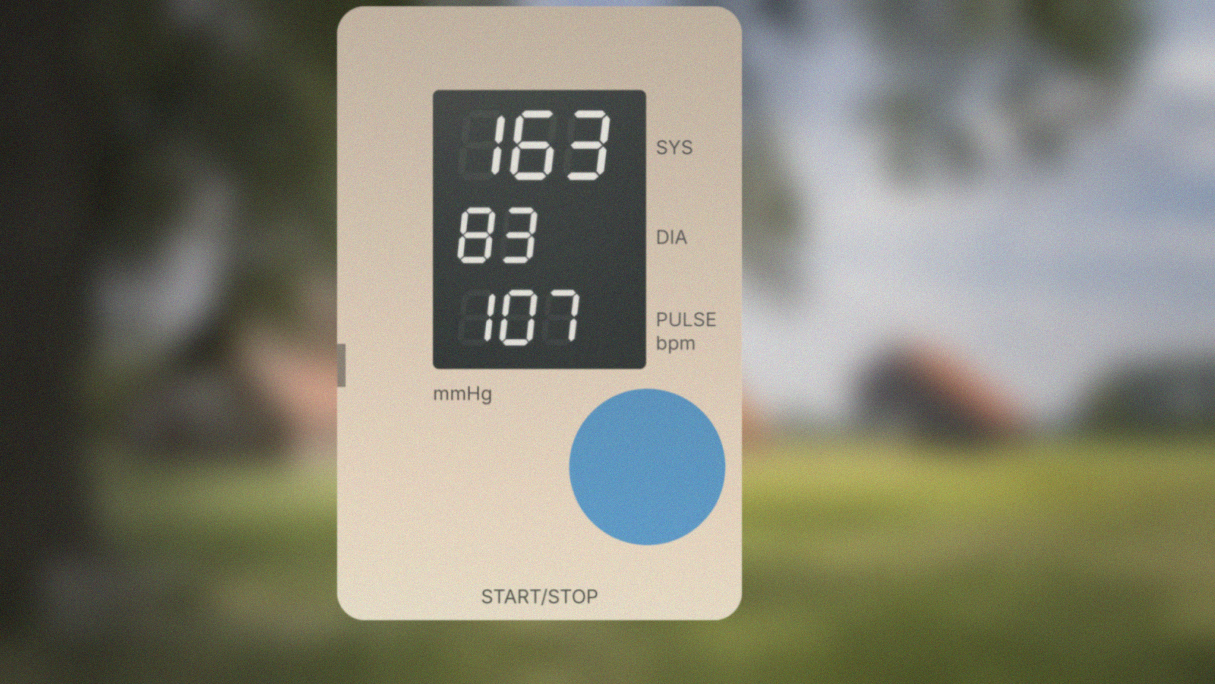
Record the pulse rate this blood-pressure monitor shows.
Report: 107 bpm
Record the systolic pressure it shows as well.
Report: 163 mmHg
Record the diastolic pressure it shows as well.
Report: 83 mmHg
